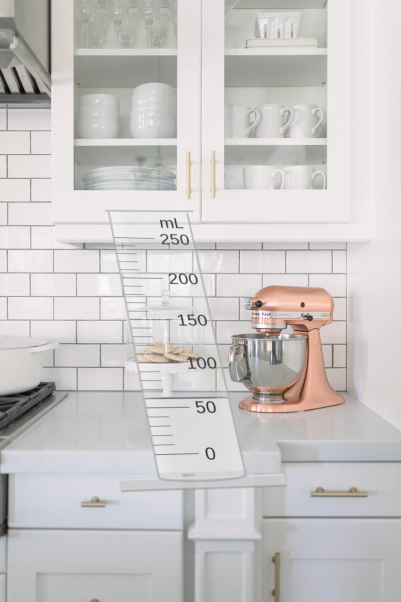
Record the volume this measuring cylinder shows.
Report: 60 mL
